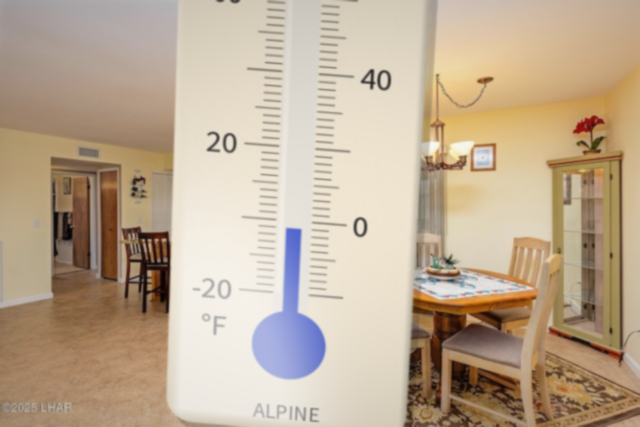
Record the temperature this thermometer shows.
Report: -2 °F
